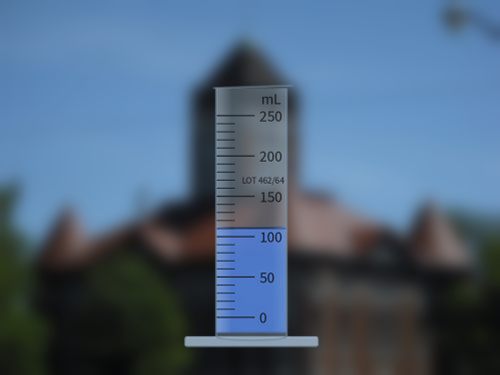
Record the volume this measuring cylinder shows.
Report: 110 mL
